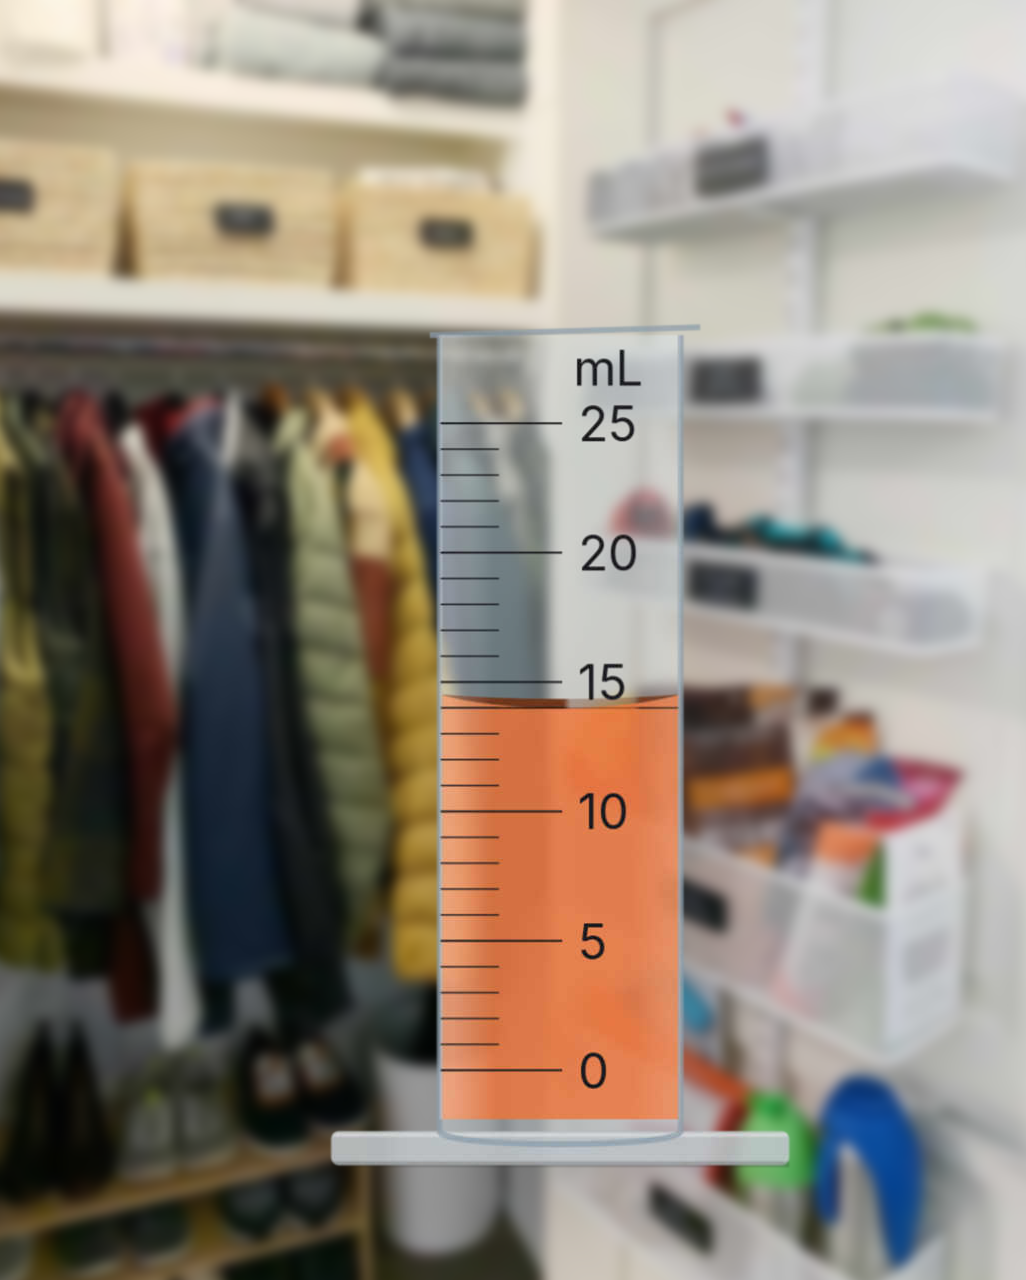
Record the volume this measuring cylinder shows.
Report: 14 mL
